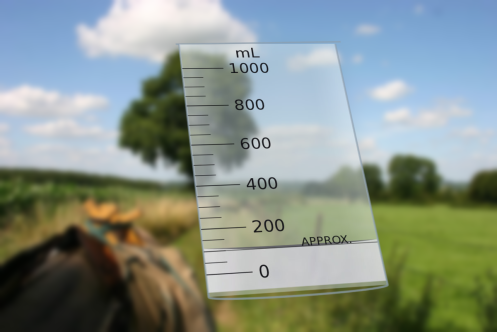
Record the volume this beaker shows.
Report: 100 mL
